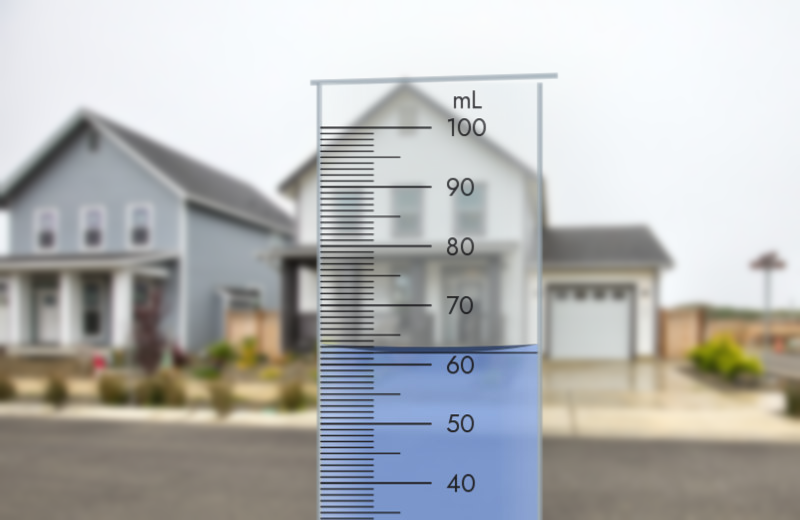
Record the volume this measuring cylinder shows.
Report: 62 mL
